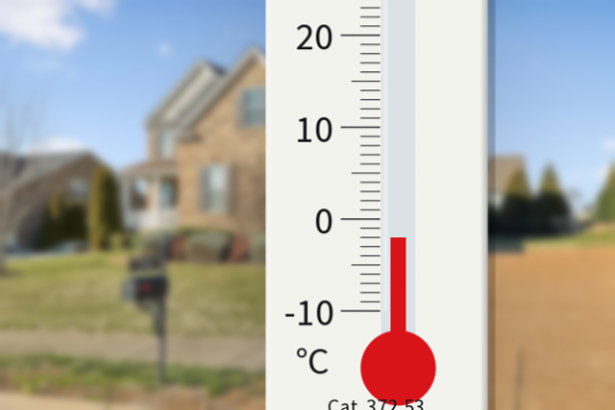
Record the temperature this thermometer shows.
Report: -2 °C
